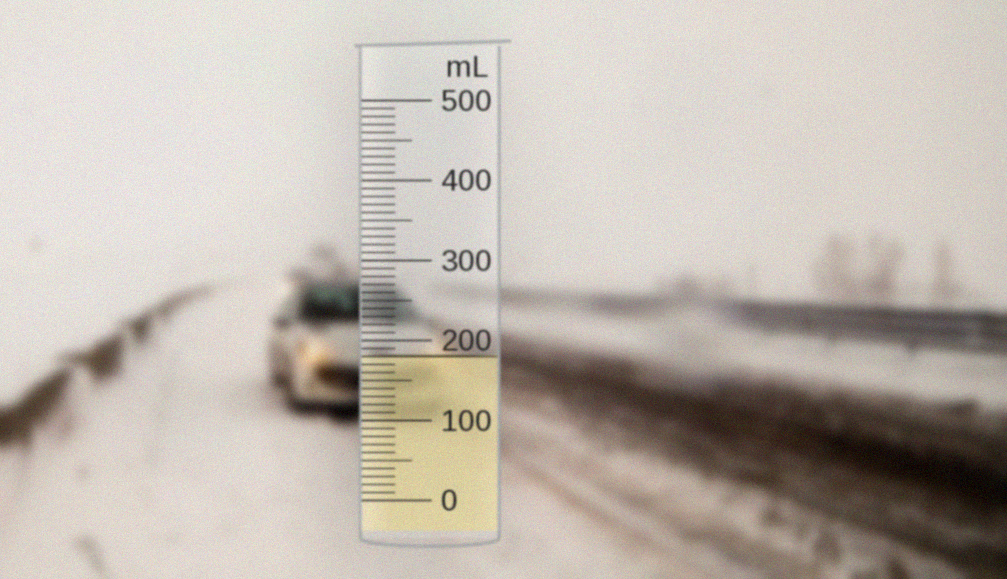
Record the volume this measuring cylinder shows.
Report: 180 mL
